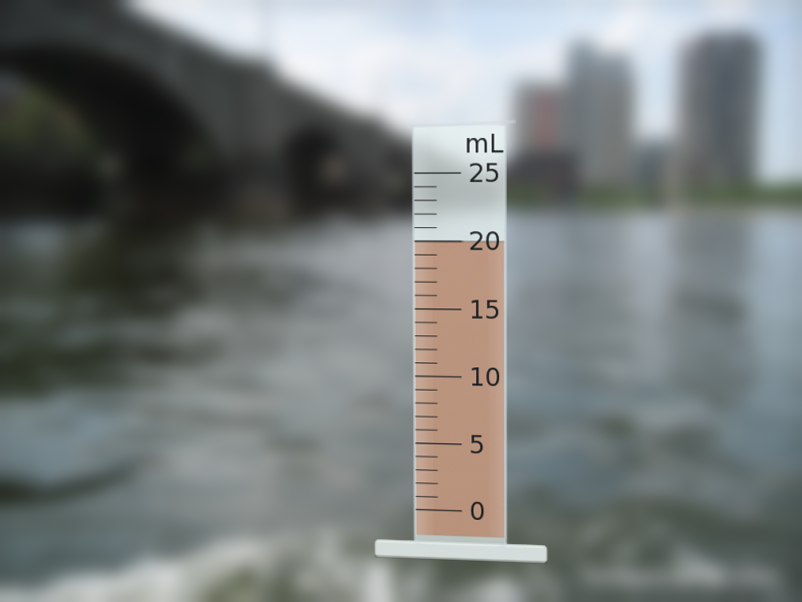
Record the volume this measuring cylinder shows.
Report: 20 mL
